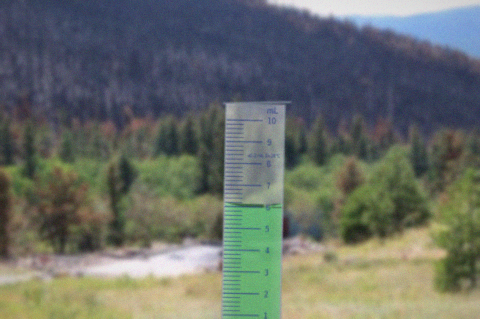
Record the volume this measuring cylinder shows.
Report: 6 mL
